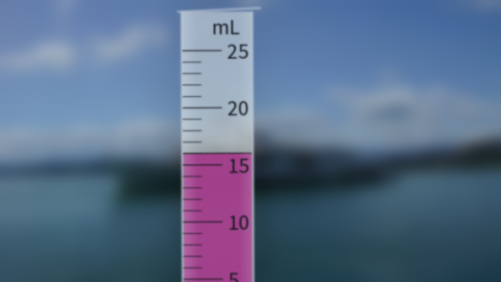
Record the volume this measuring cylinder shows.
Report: 16 mL
